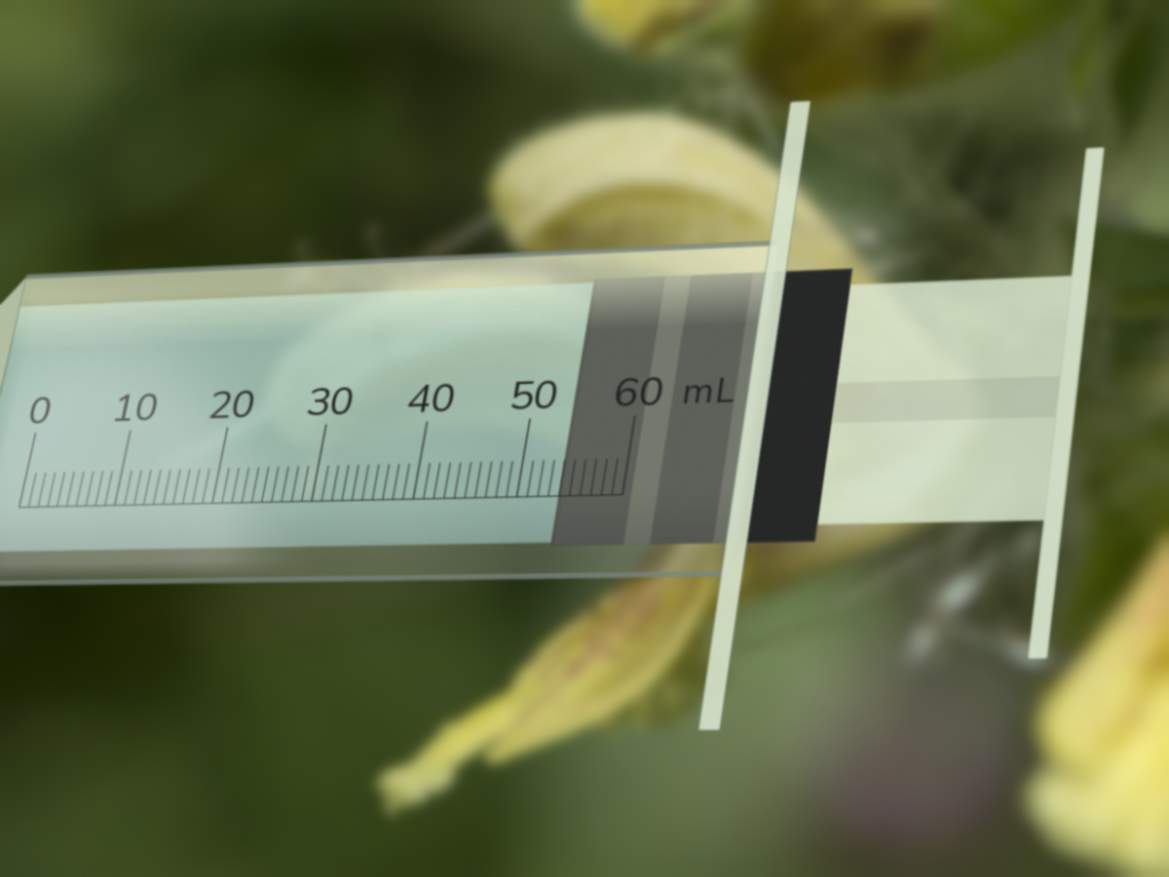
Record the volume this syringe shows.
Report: 54 mL
